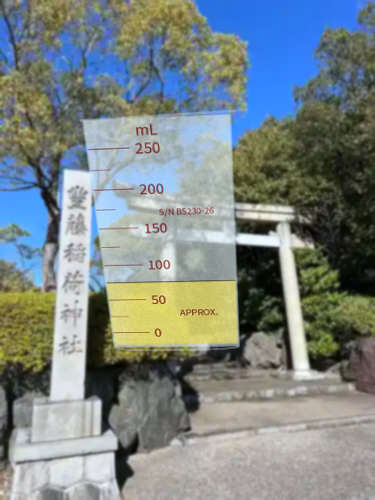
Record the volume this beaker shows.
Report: 75 mL
